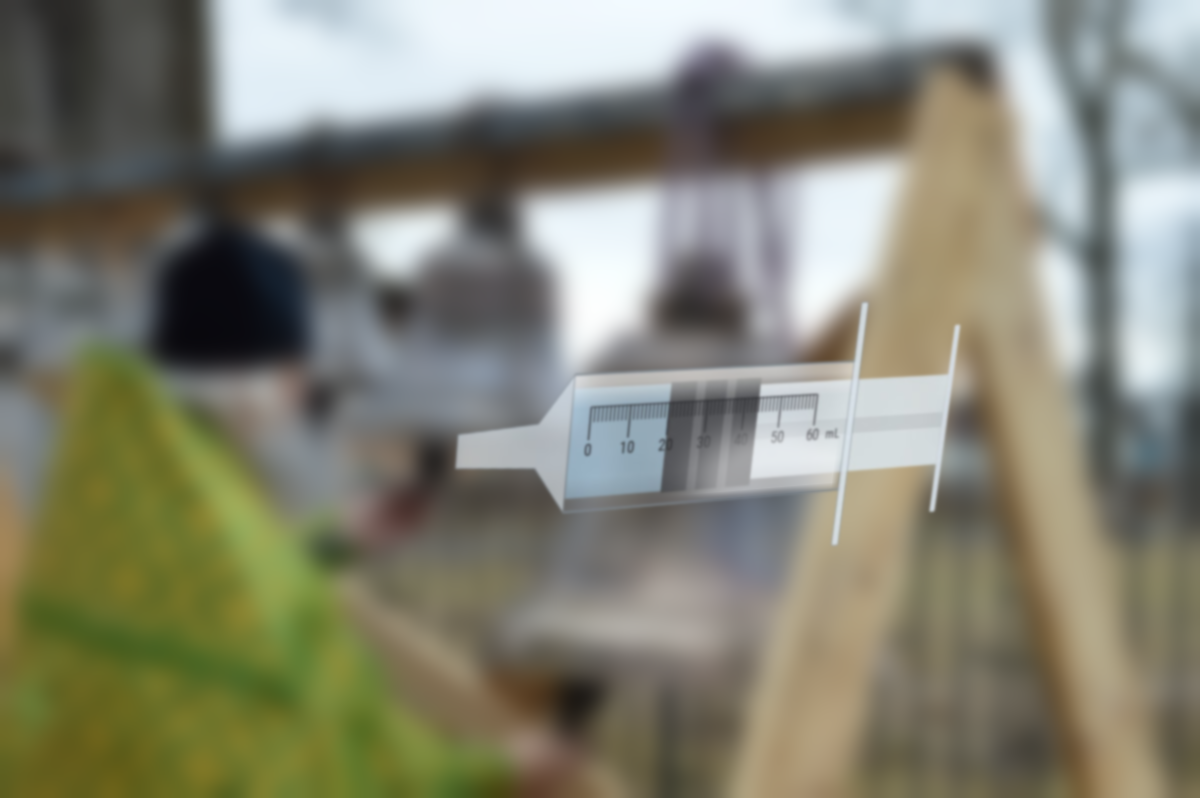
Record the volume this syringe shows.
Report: 20 mL
